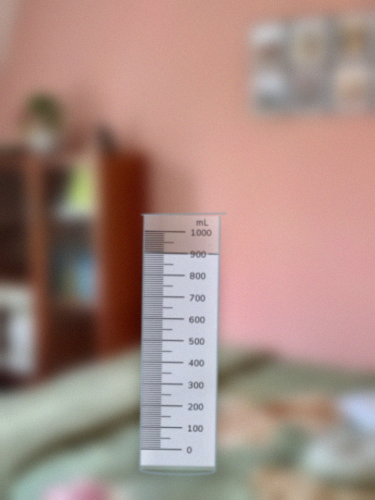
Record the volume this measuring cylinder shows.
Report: 900 mL
